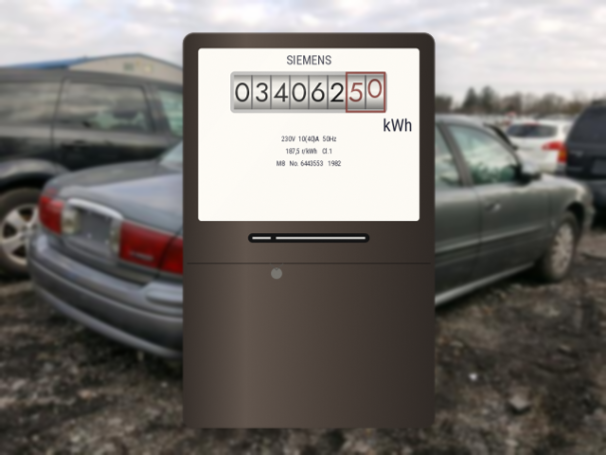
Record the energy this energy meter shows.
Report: 34062.50 kWh
